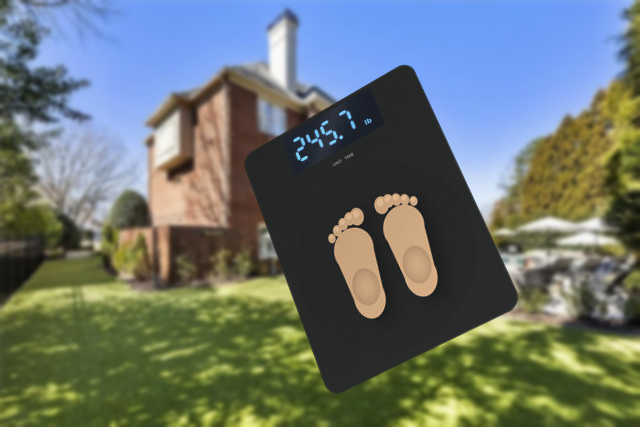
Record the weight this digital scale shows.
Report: 245.7 lb
